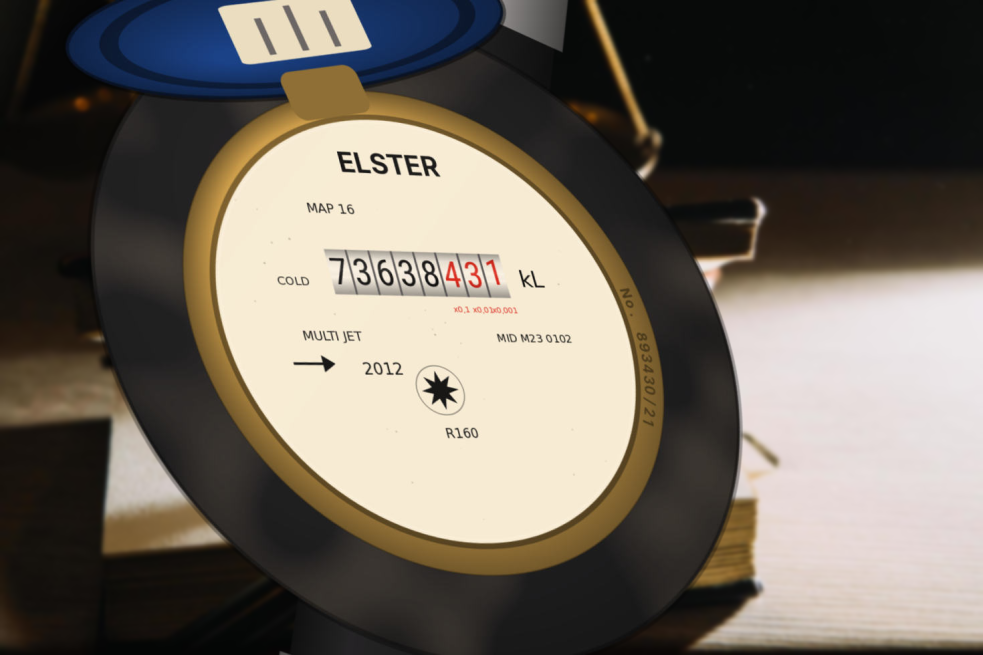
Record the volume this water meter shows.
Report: 73638.431 kL
